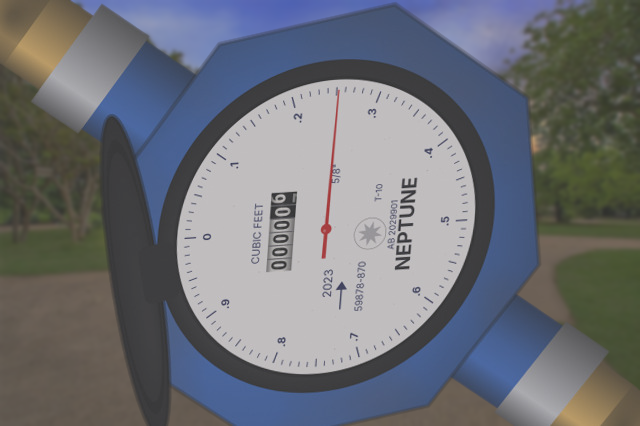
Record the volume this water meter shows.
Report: 6.25 ft³
